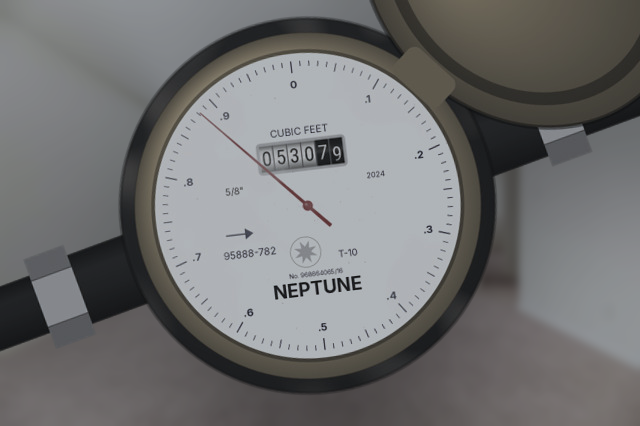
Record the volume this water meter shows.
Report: 53078.88 ft³
